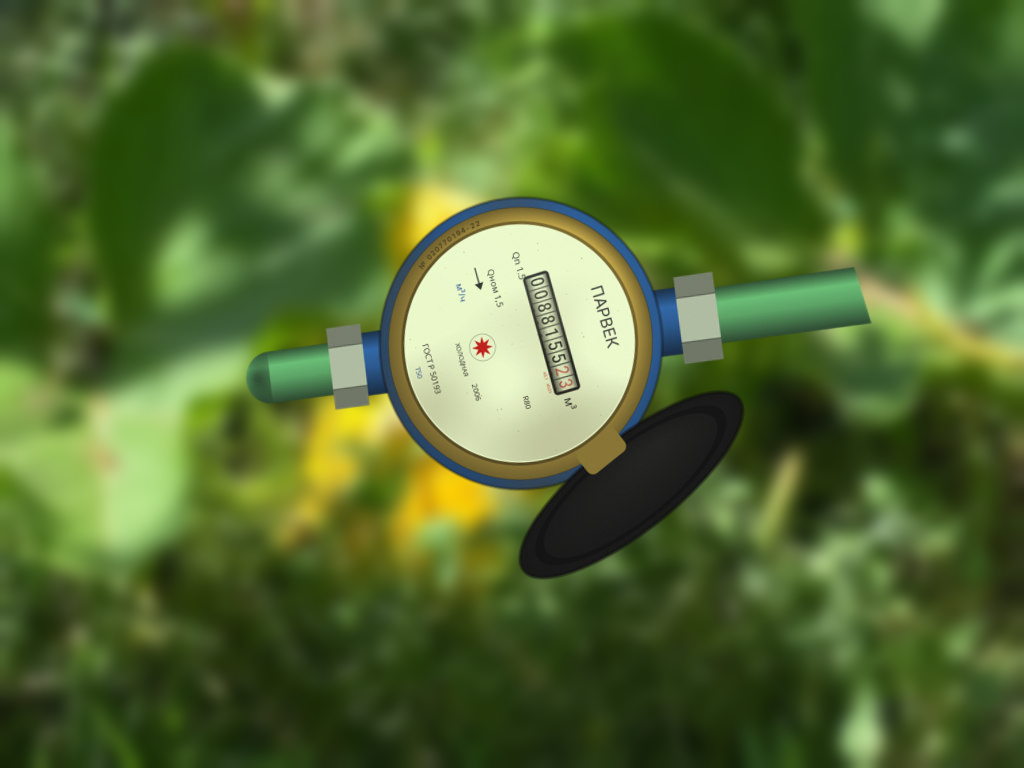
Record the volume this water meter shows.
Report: 88155.23 m³
